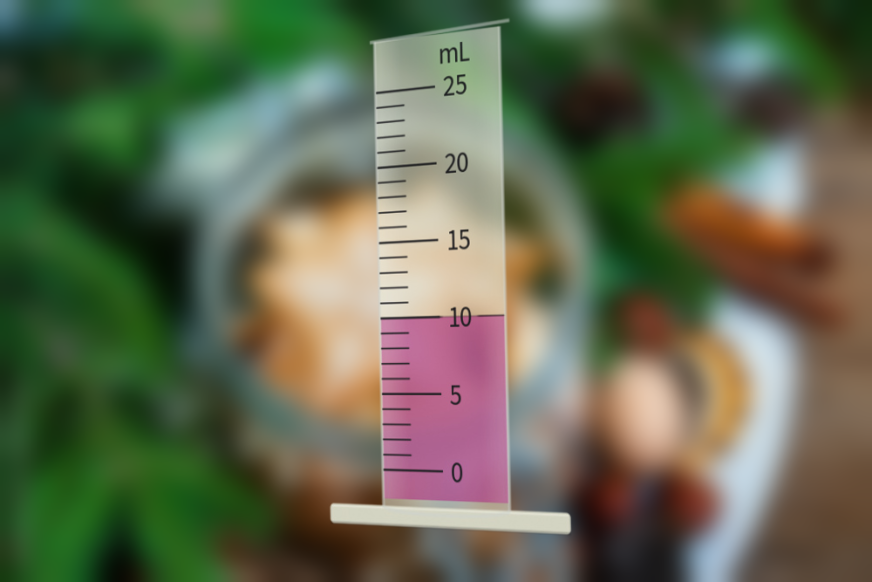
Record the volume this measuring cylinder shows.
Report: 10 mL
